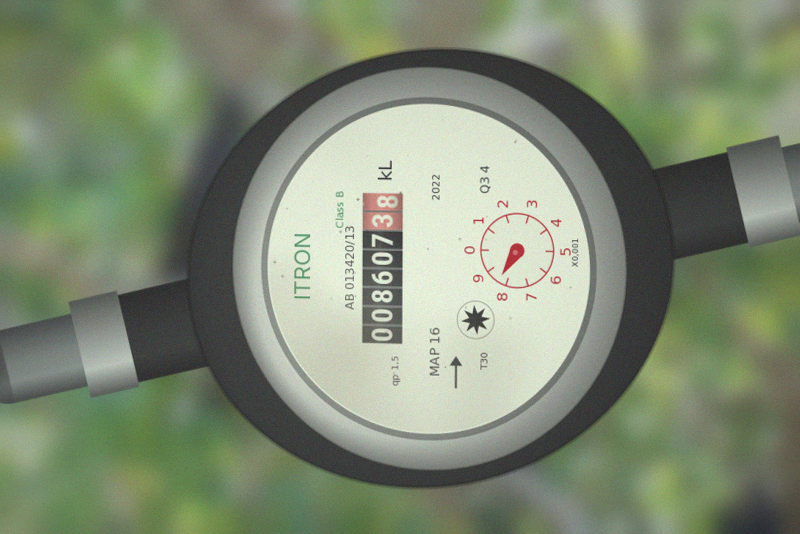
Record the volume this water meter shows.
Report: 8607.378 kL
